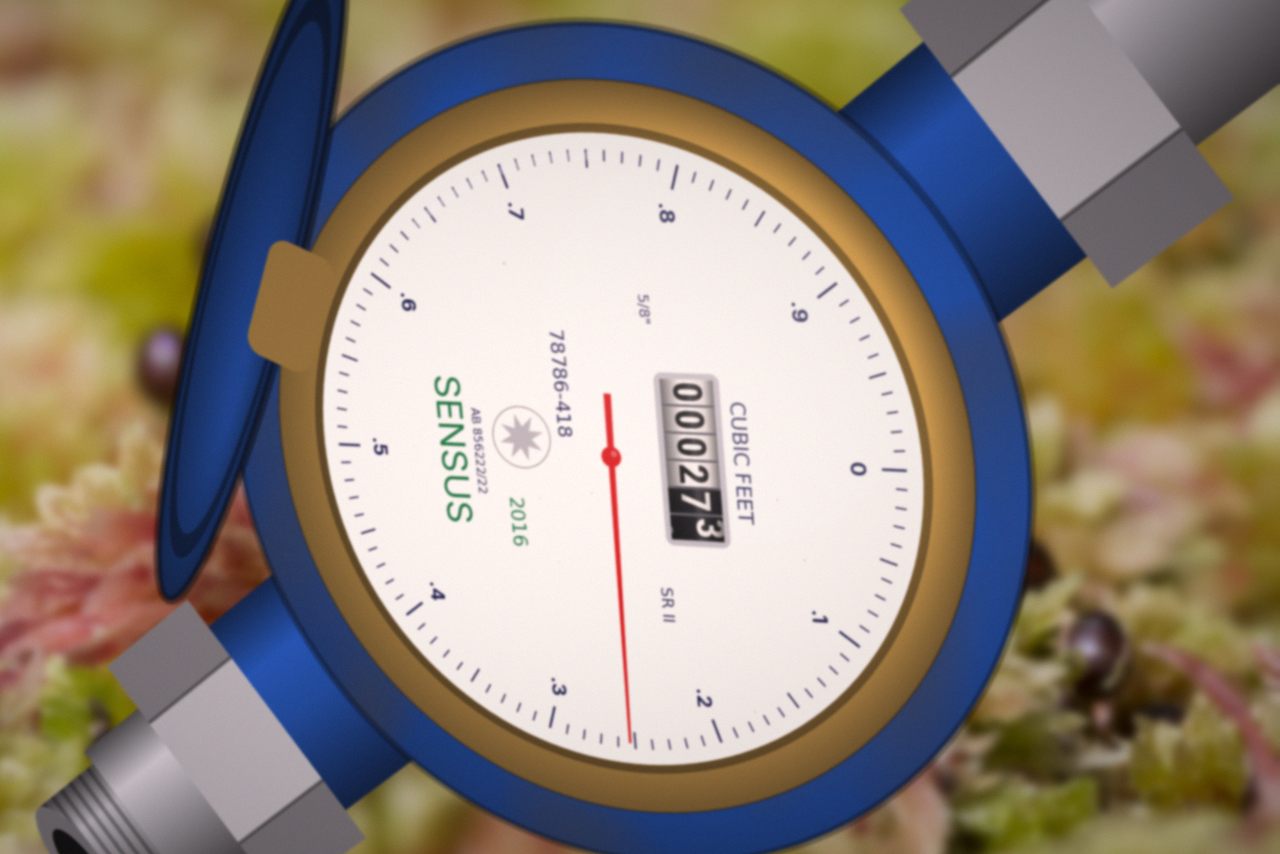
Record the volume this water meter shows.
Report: 273.25 ft³
